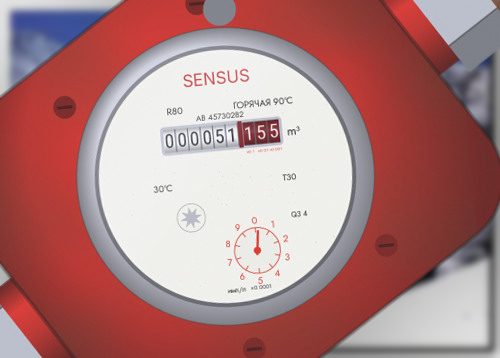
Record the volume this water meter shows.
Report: 51.1550 m³
